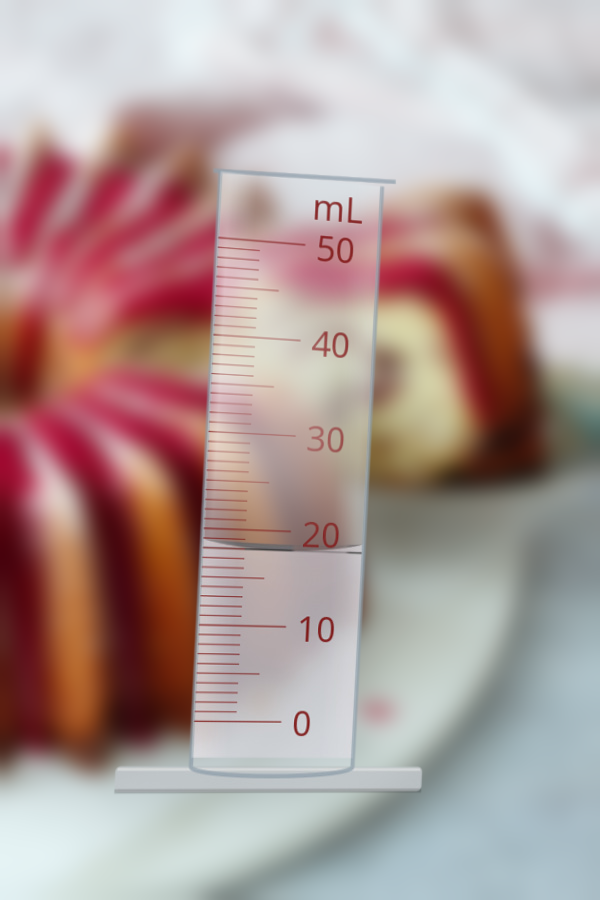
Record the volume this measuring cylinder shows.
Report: 18 mL
